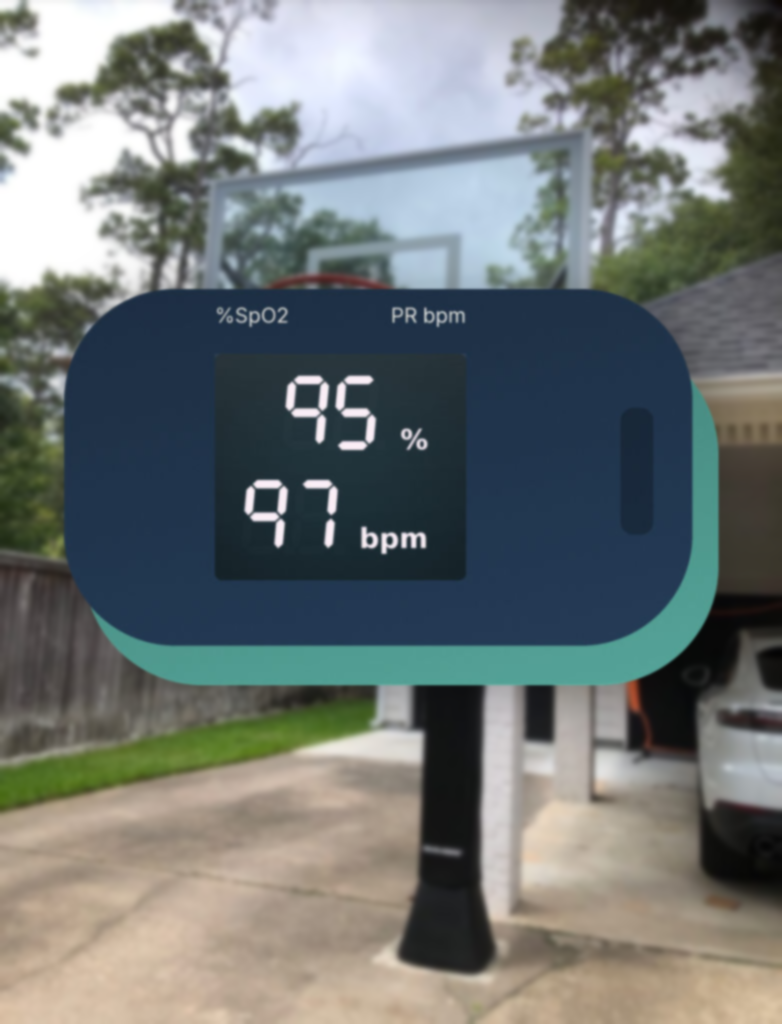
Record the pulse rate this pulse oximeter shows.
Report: 97 bpm
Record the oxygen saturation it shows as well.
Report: 95 %
